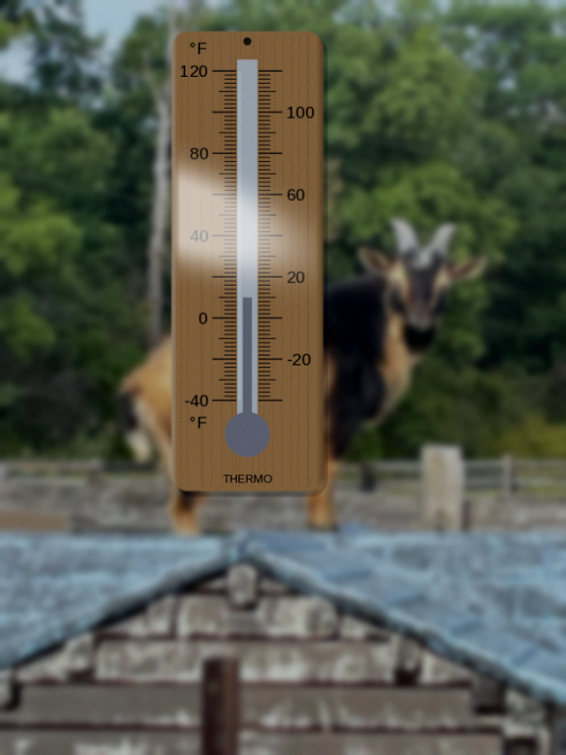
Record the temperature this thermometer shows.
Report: 10 °F
